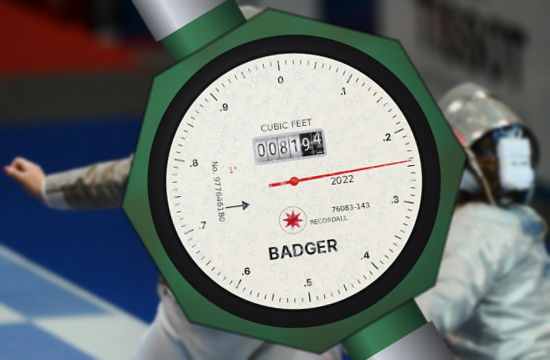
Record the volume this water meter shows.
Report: 8194.24 ft³
